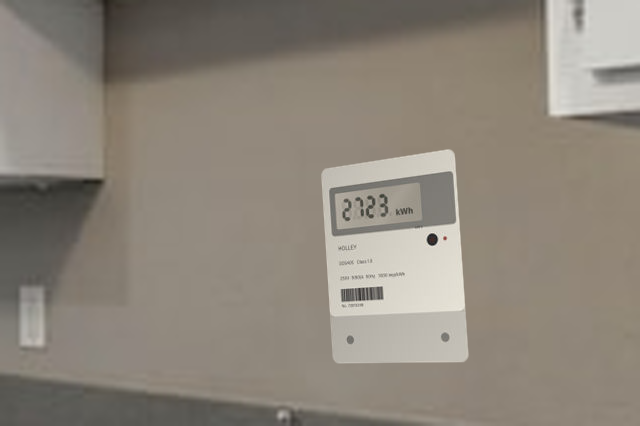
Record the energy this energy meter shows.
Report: 2723 kWh
